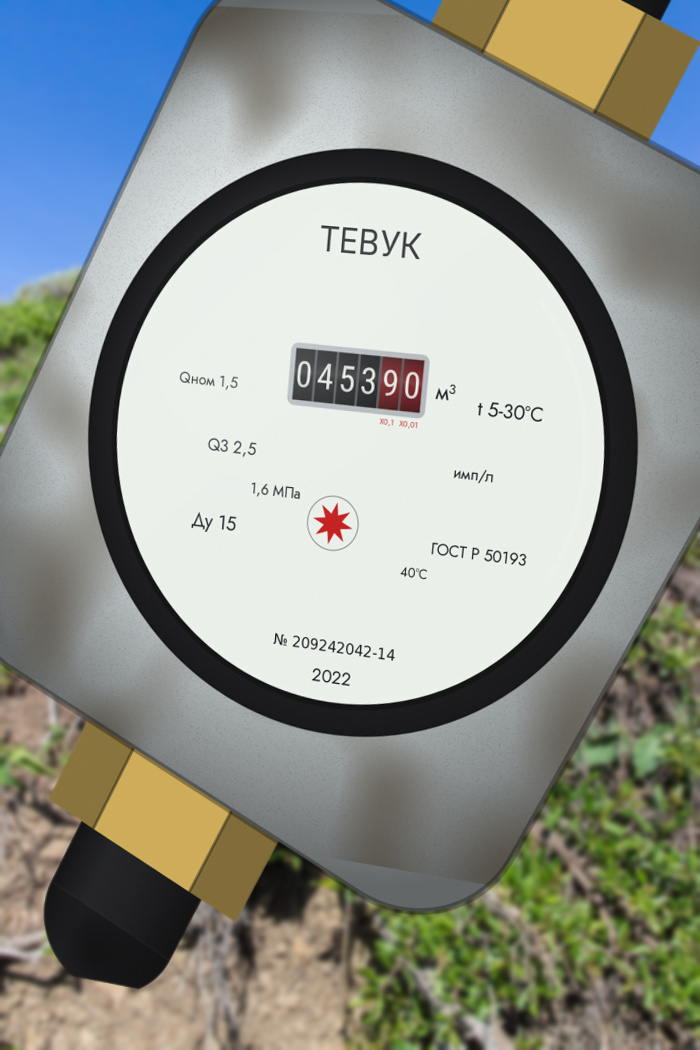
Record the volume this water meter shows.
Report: 453.90 m³
